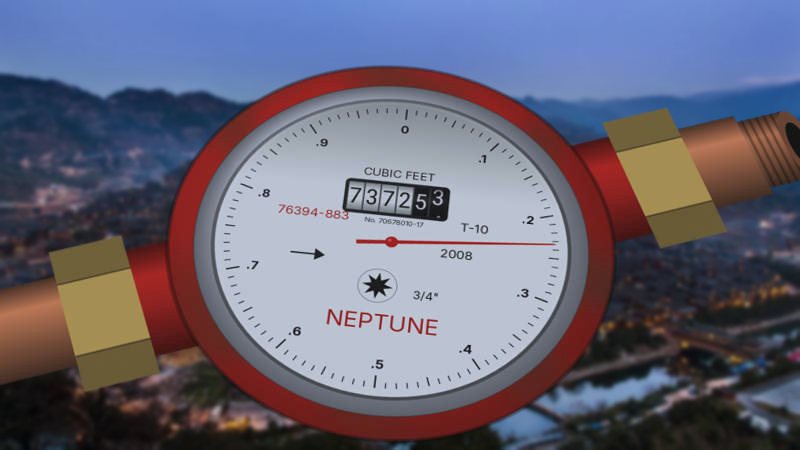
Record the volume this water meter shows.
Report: 737253.23 ft³
